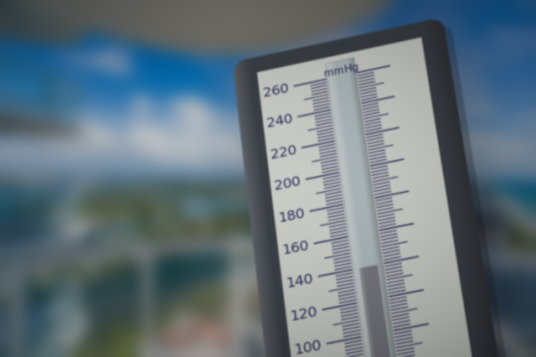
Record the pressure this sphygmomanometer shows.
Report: 140 mmHg
